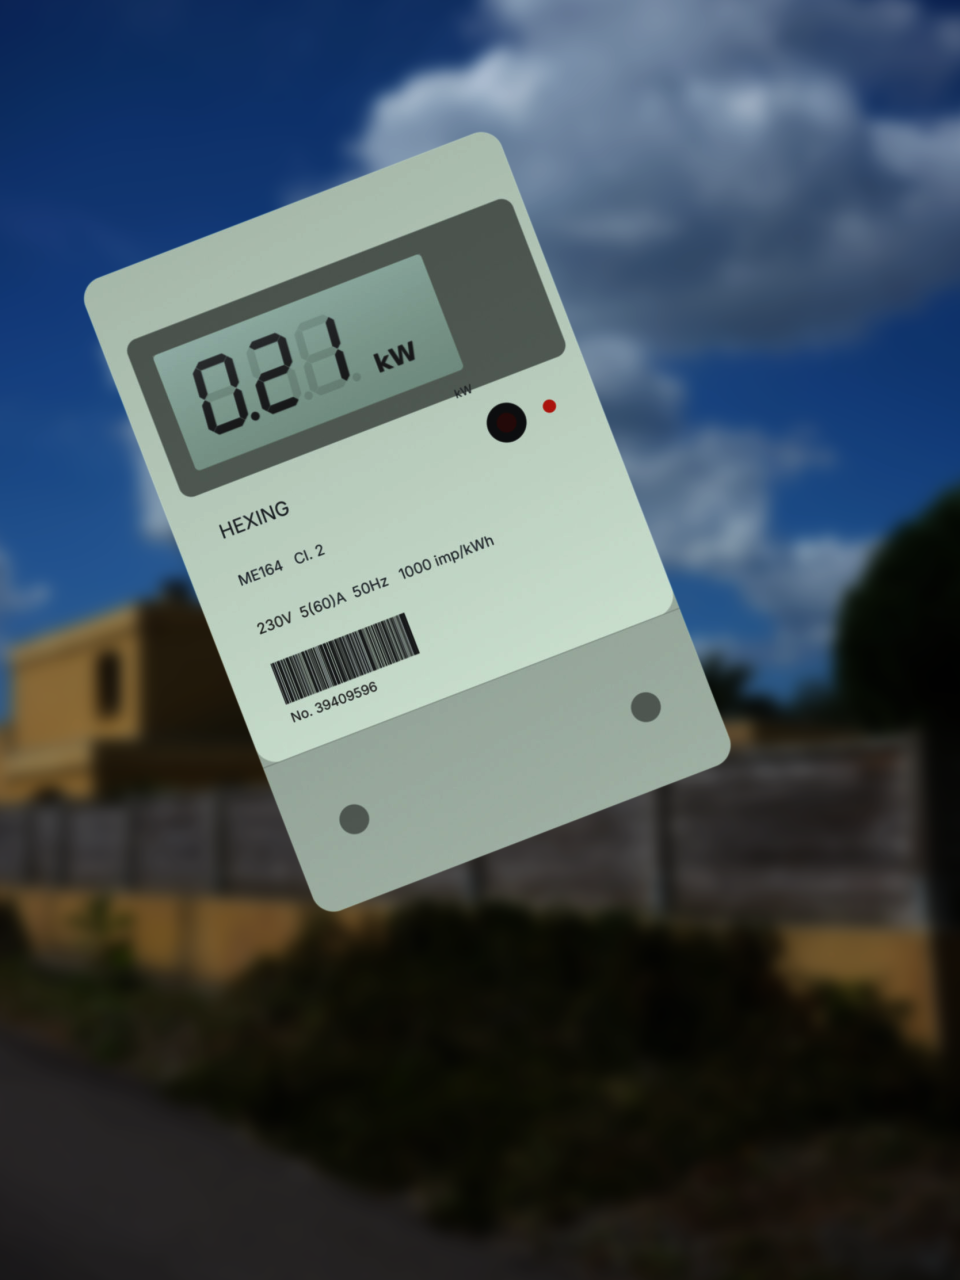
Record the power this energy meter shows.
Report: 0.21 kW
